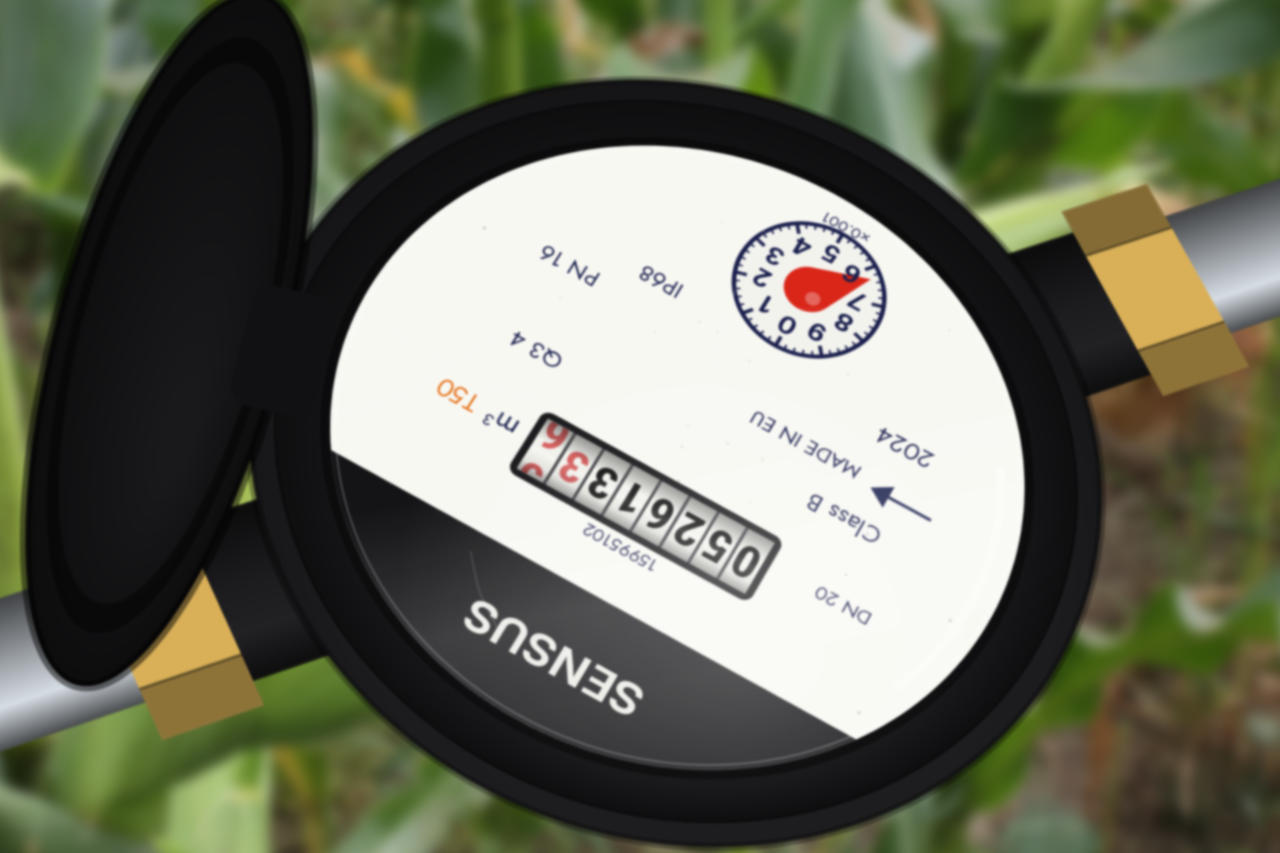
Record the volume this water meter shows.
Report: 52613.356 m³
